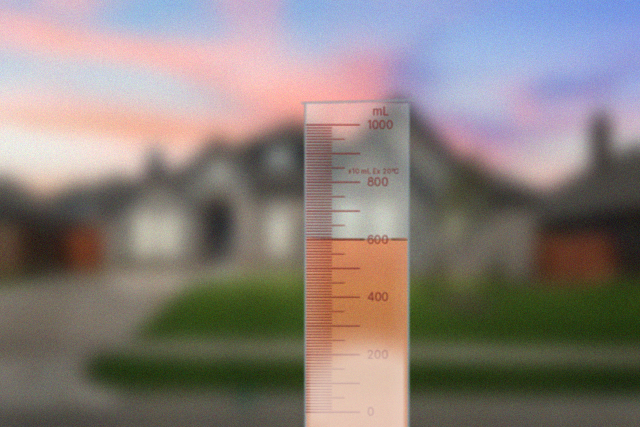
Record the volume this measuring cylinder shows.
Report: 600 mL
